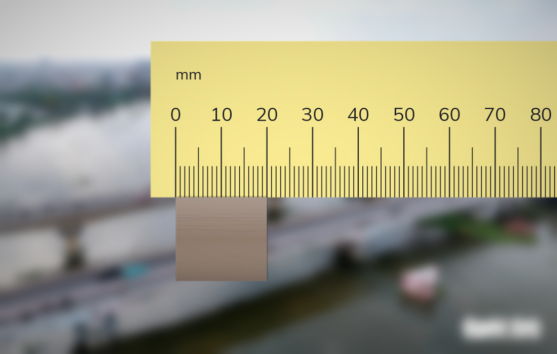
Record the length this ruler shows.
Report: 20 mm
